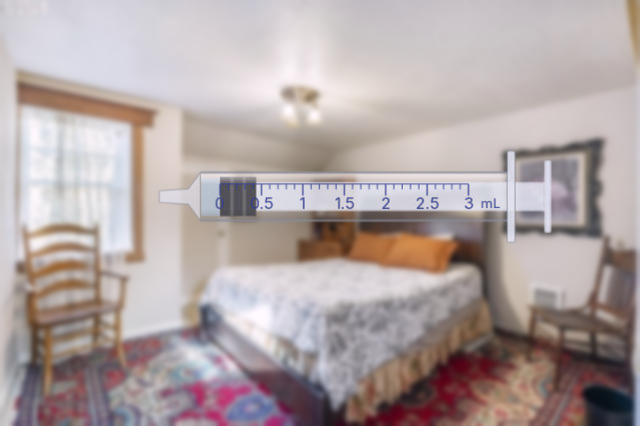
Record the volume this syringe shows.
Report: 0 mL
